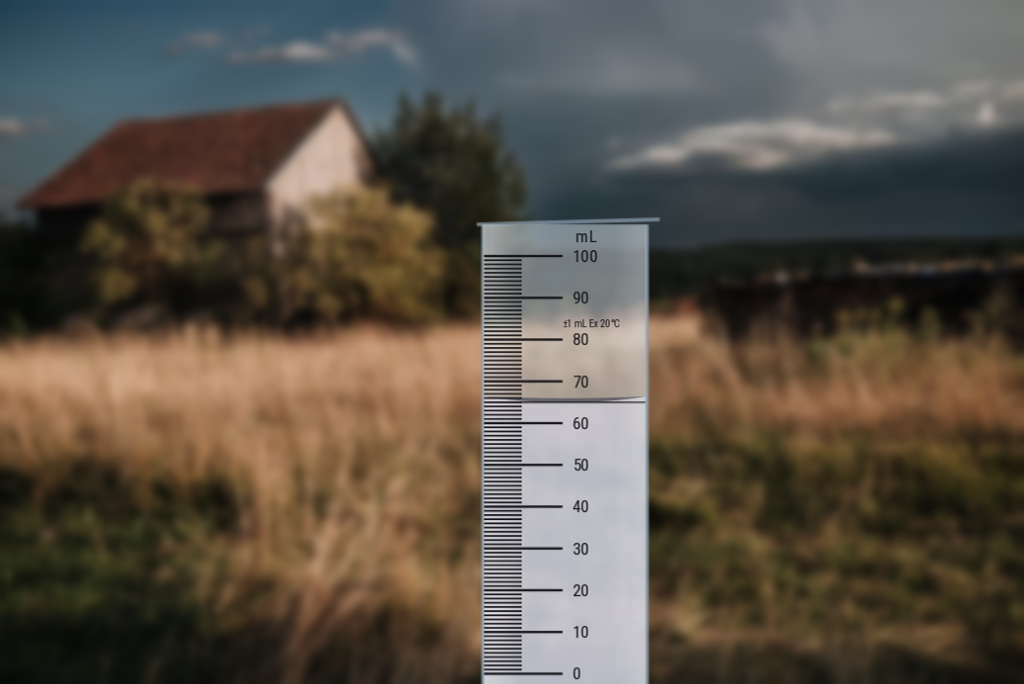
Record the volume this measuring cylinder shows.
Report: 65 mL
